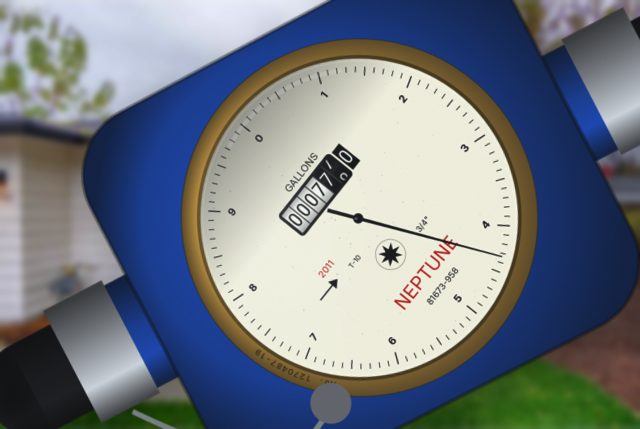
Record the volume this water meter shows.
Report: 7774.3 gal
